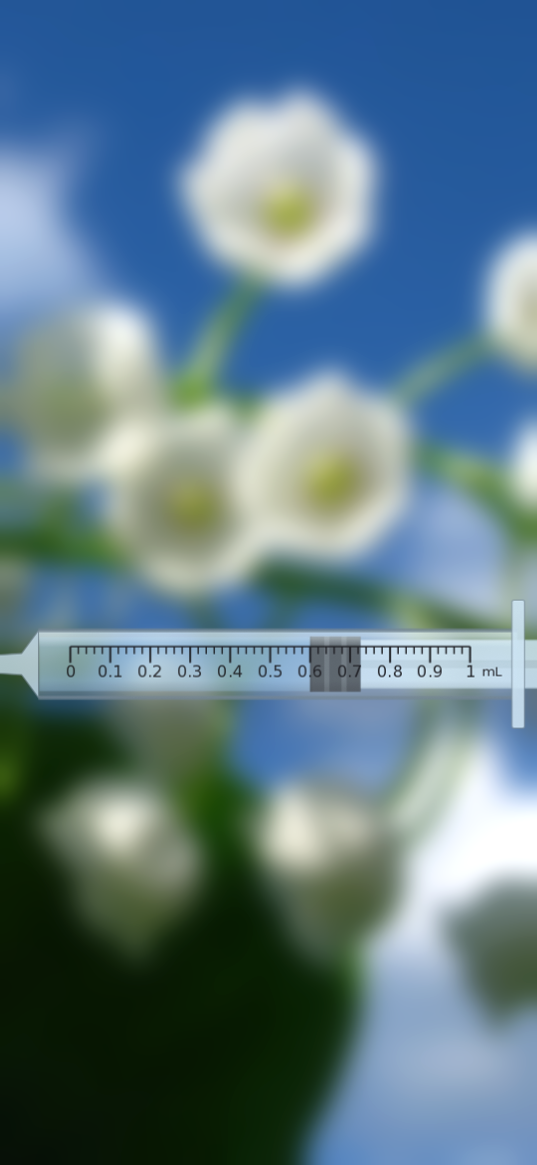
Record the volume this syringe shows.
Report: 0.6 mL
